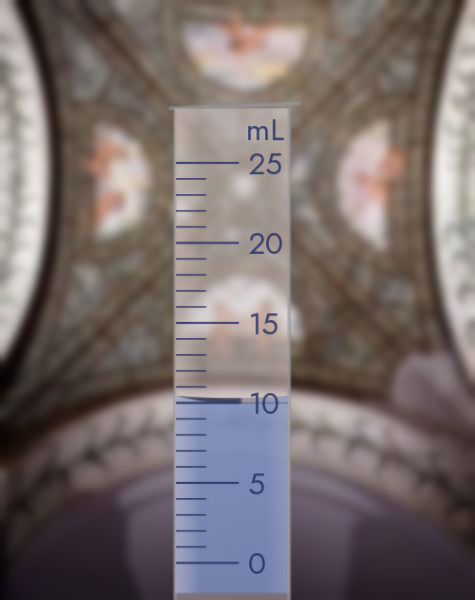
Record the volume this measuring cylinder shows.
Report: 10 mL
